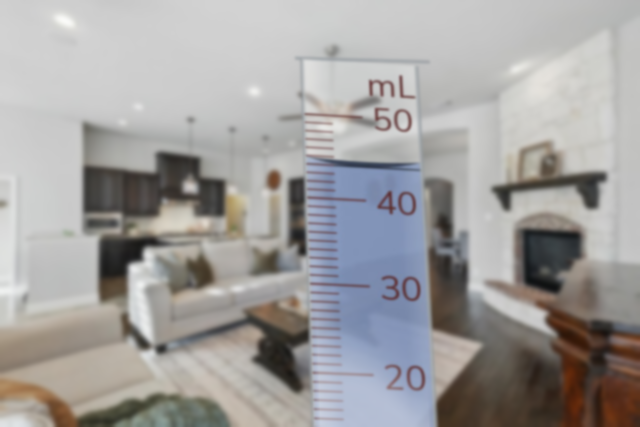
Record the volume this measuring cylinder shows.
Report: 44 mL
